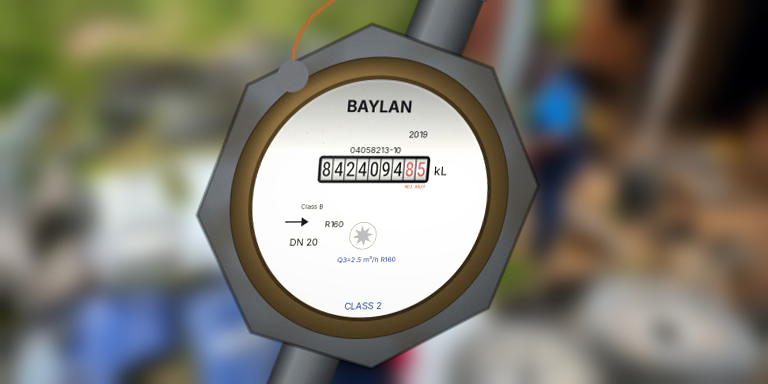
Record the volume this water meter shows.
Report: 8424094.85 kL
